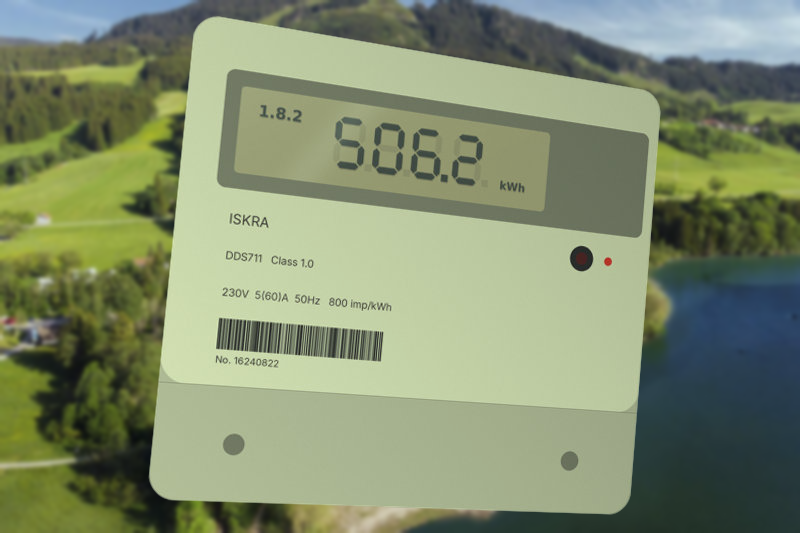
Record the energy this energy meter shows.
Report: 506.2 kWh
